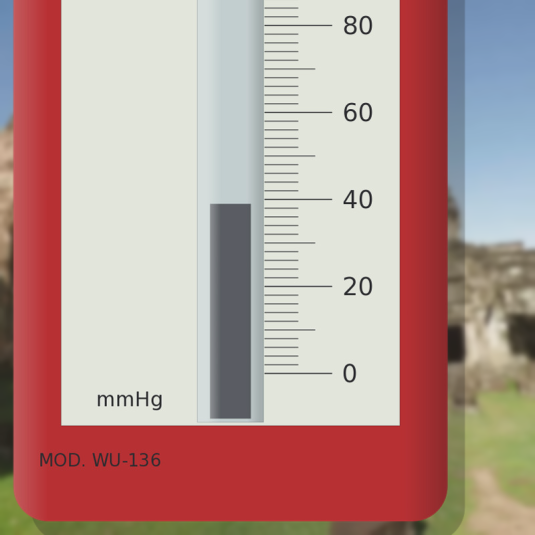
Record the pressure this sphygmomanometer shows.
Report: 39 mmHg
